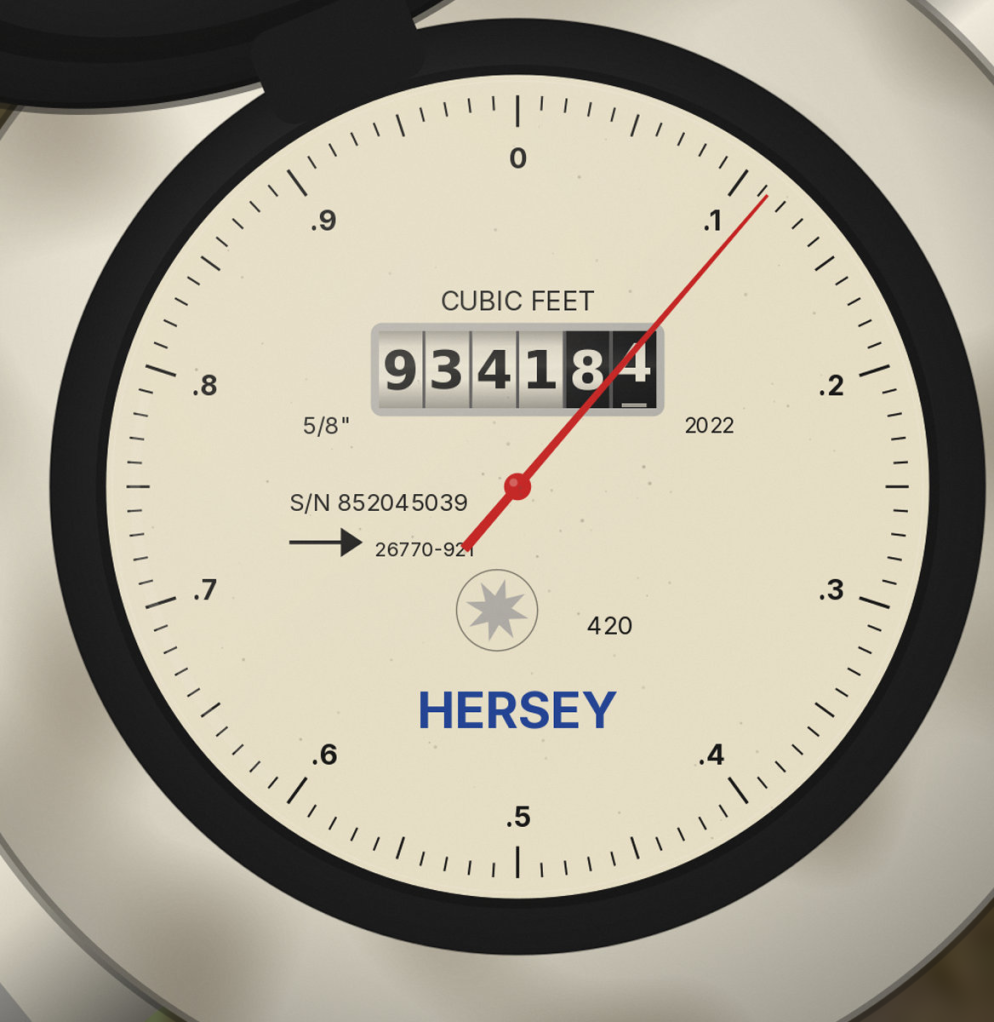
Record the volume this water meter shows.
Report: 934184.11 ft³
